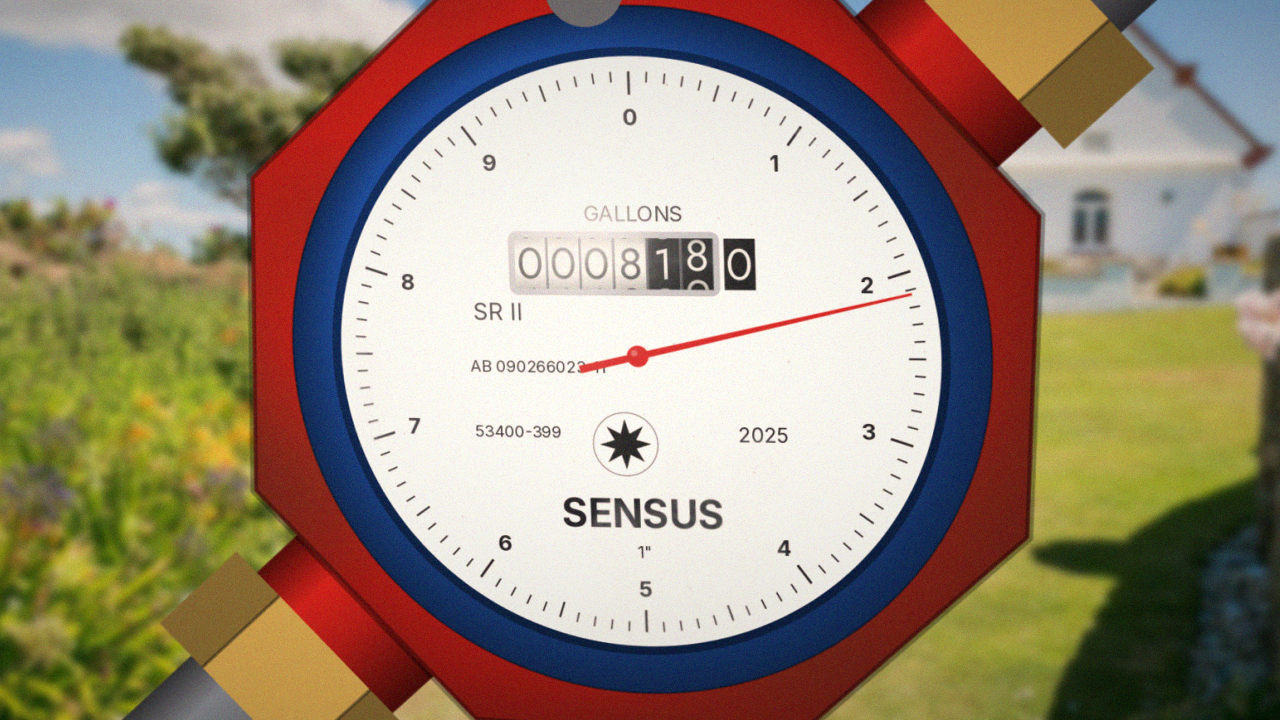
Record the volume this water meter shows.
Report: 8182.1 gal
